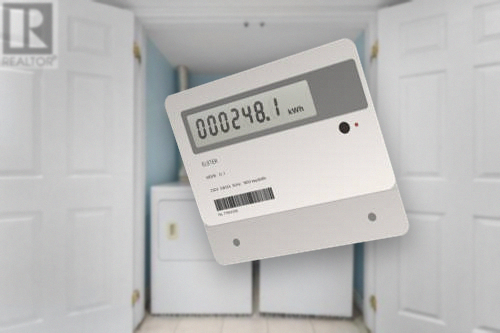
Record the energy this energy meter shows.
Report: 248.1 kWh
